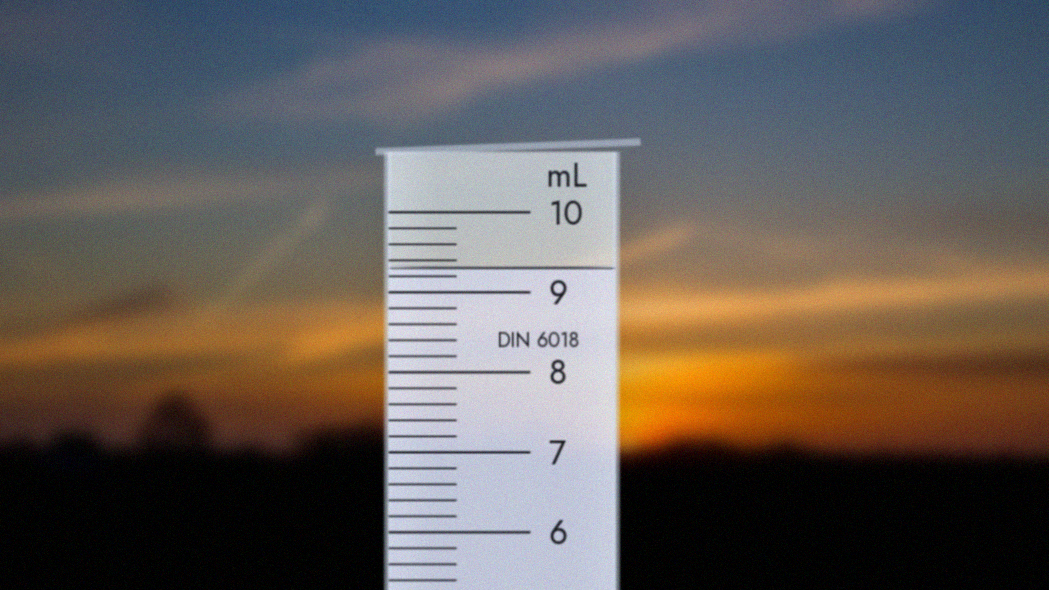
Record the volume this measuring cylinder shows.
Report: 9.3 mL
